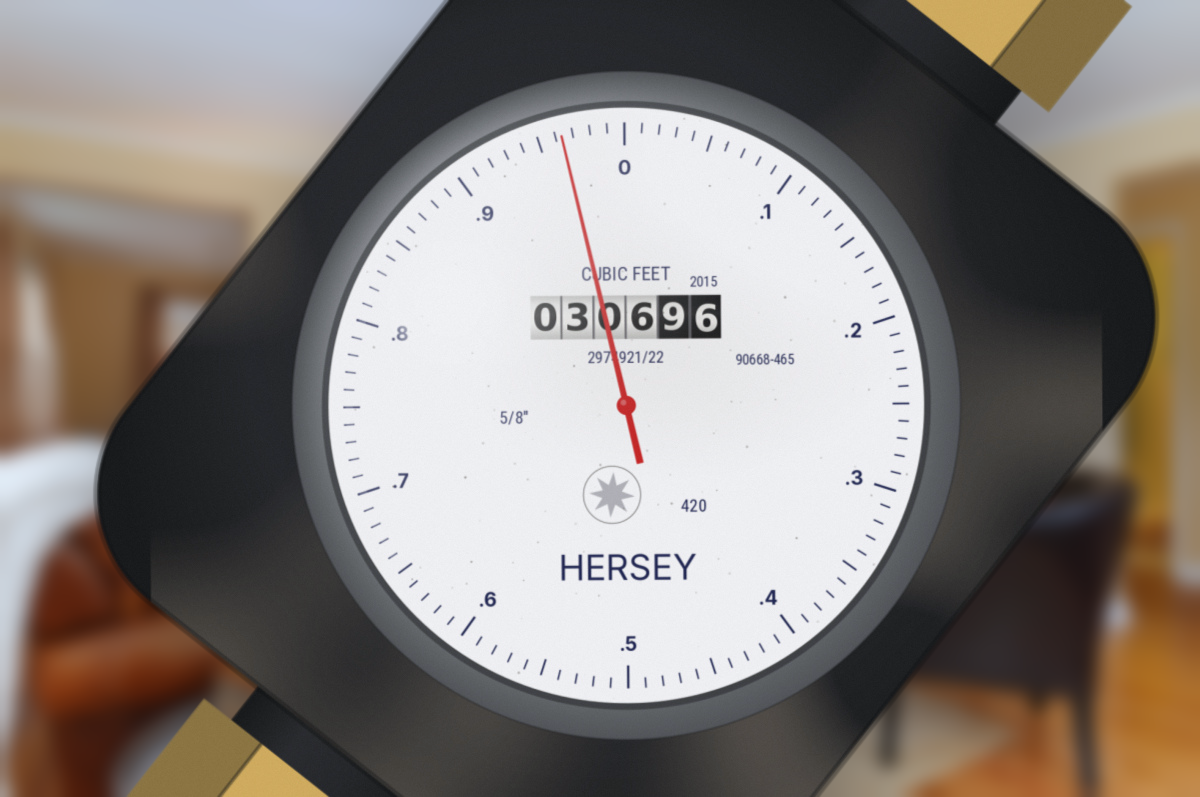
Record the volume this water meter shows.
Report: 30695.96 ft³
